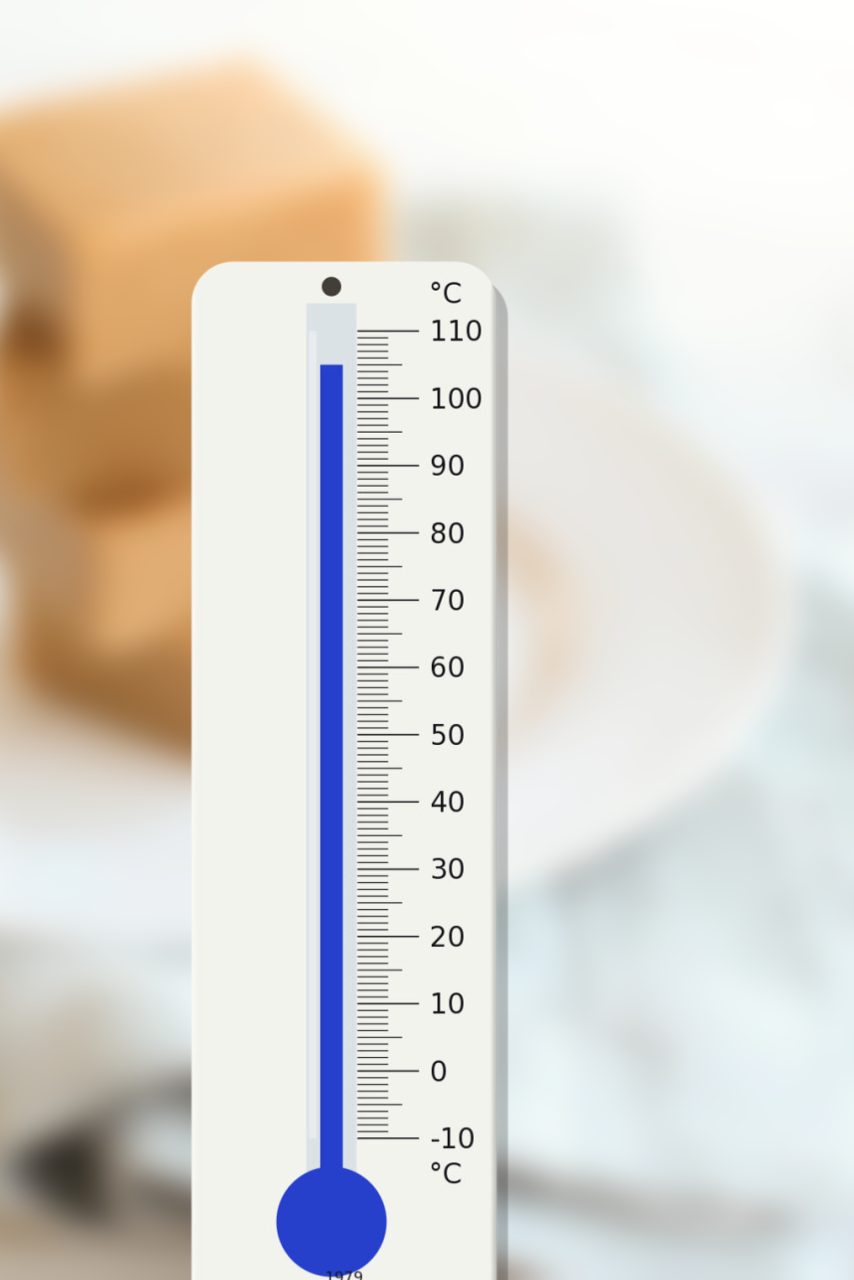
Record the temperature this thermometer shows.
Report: 105 °C
